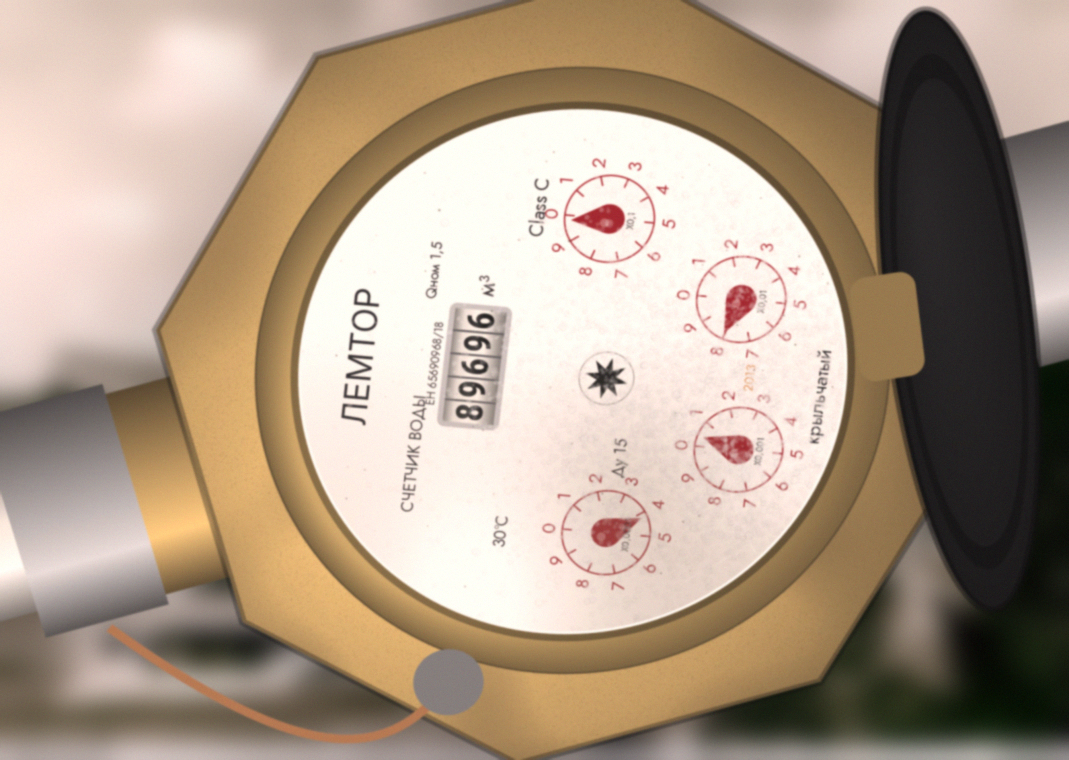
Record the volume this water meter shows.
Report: 89695.9804 m³
